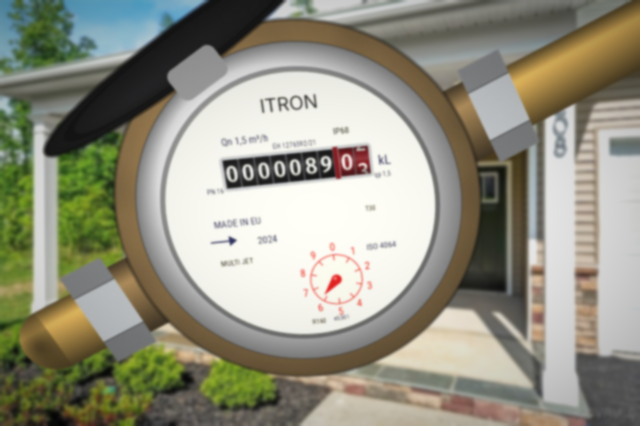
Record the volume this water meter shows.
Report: 89.026 kL
